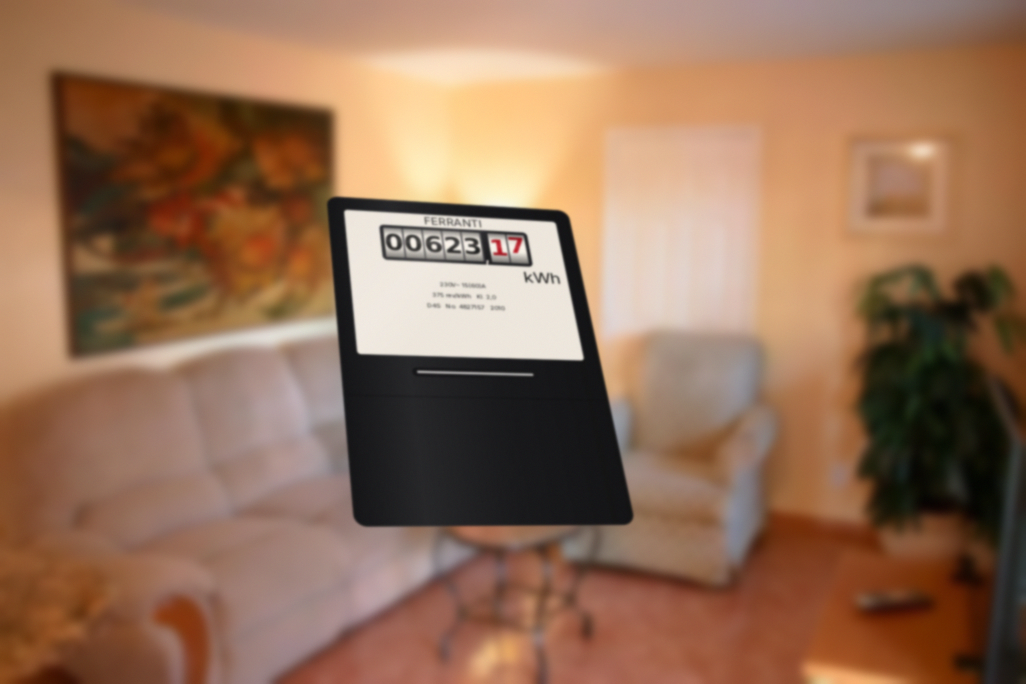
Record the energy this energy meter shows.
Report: 623.17 kWh
